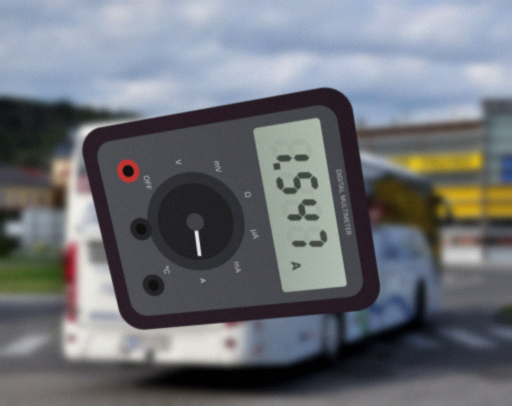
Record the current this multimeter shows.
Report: 1.547 A
